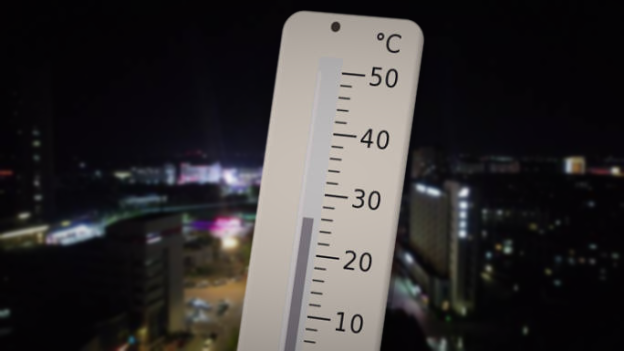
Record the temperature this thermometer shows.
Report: 26 °C
